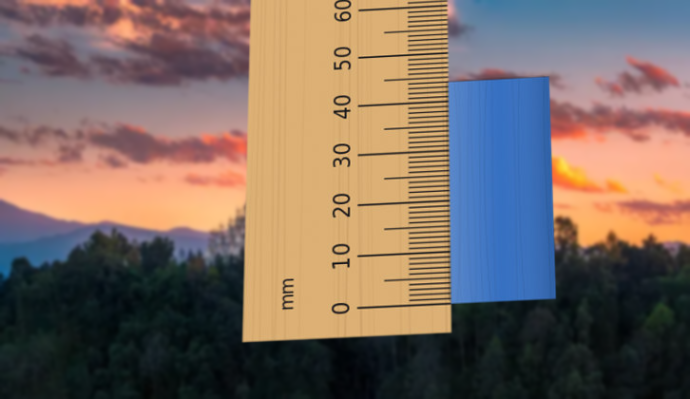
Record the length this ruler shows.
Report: 44 mm
